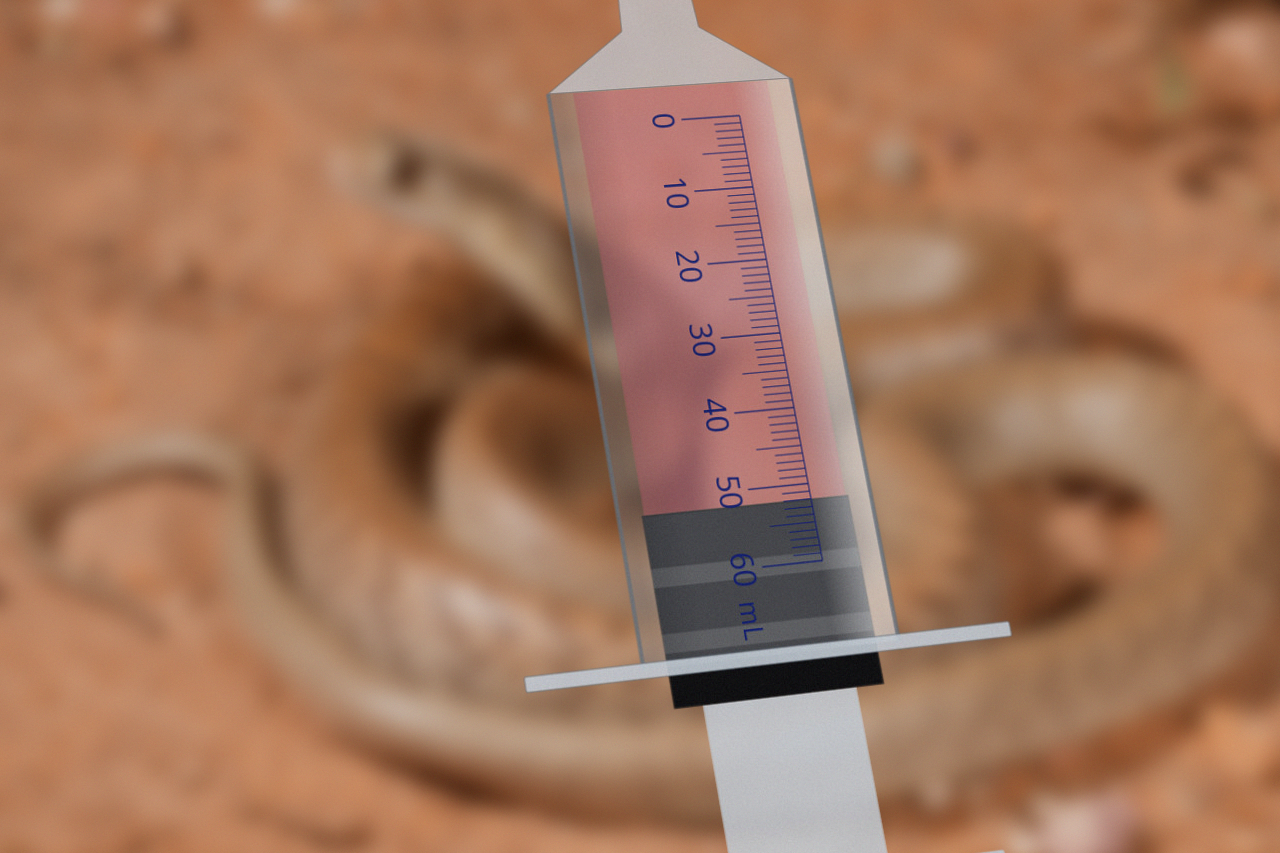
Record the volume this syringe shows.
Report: 52 mL
